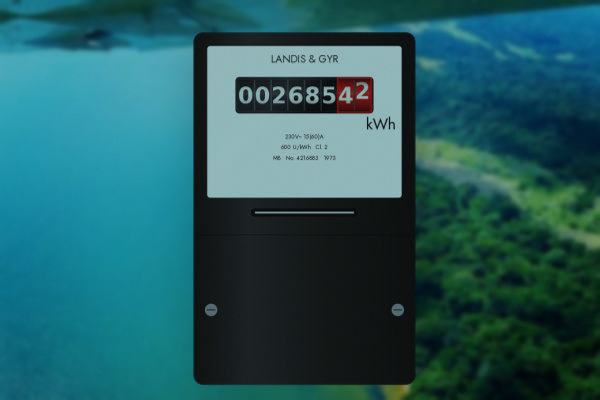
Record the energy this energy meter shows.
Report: 2685.42 kWh
